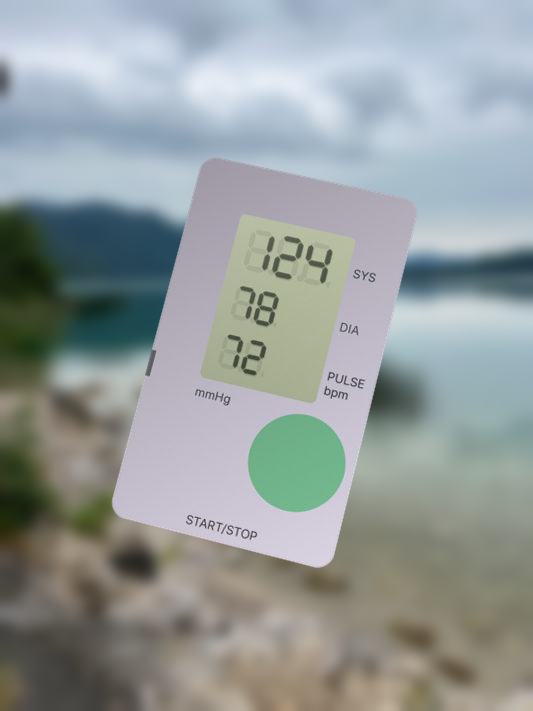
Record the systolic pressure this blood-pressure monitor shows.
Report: 124 mmHg
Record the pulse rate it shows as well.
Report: 72 bpm
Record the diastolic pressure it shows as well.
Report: 78 mmHg
